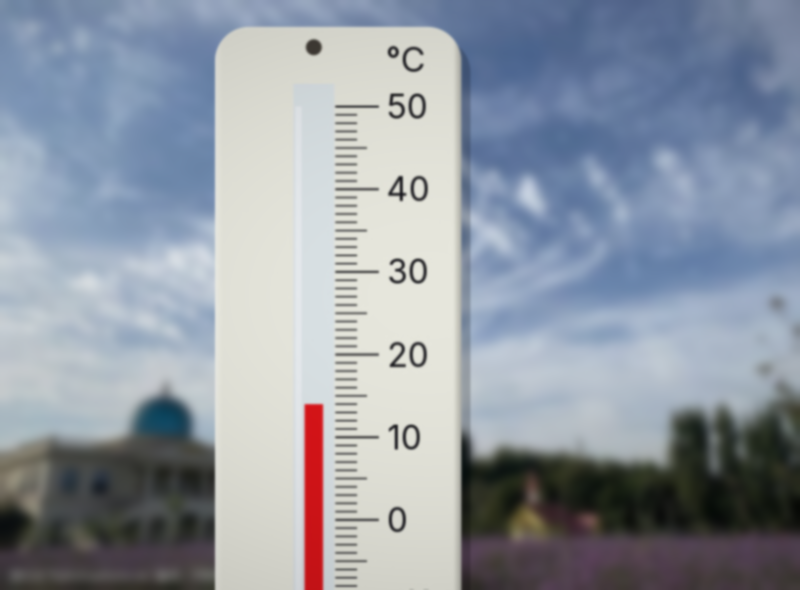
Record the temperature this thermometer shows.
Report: 14 °C
